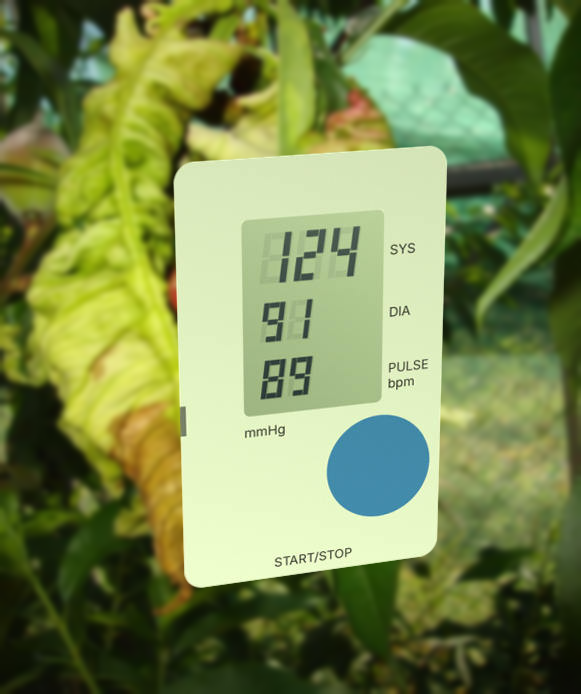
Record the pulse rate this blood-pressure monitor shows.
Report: 89 bpm
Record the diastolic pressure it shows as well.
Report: 91 mmHg
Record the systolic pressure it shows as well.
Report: 124 mmHg
